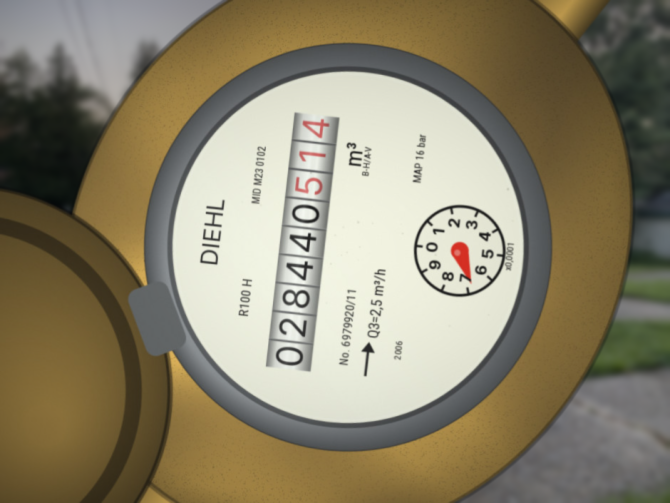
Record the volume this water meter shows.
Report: 28440.5146 m³
